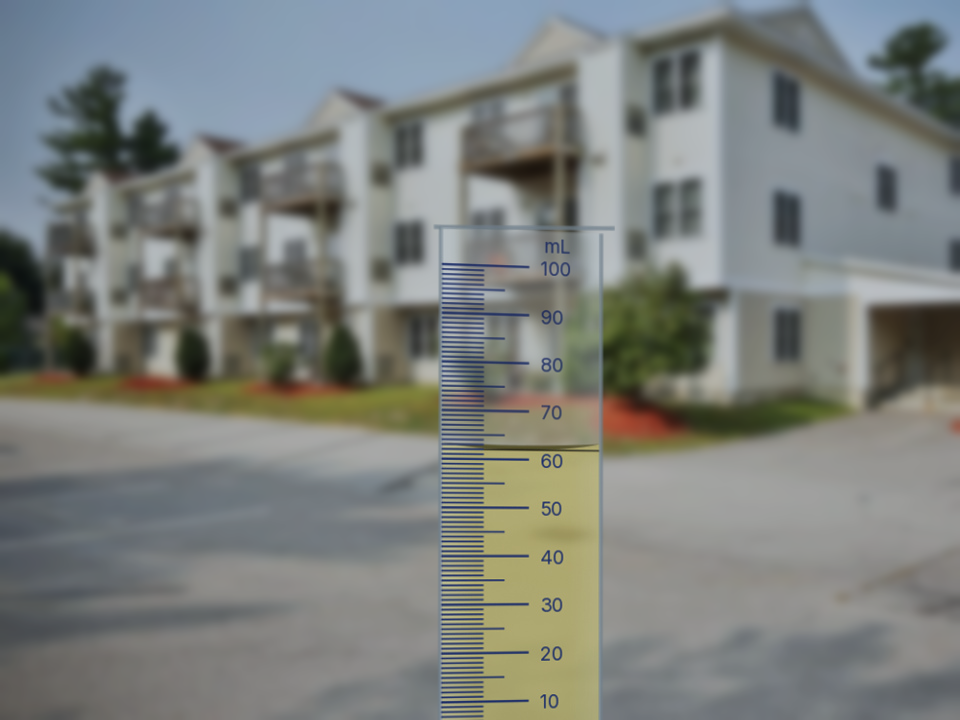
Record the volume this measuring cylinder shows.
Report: 62 mL
